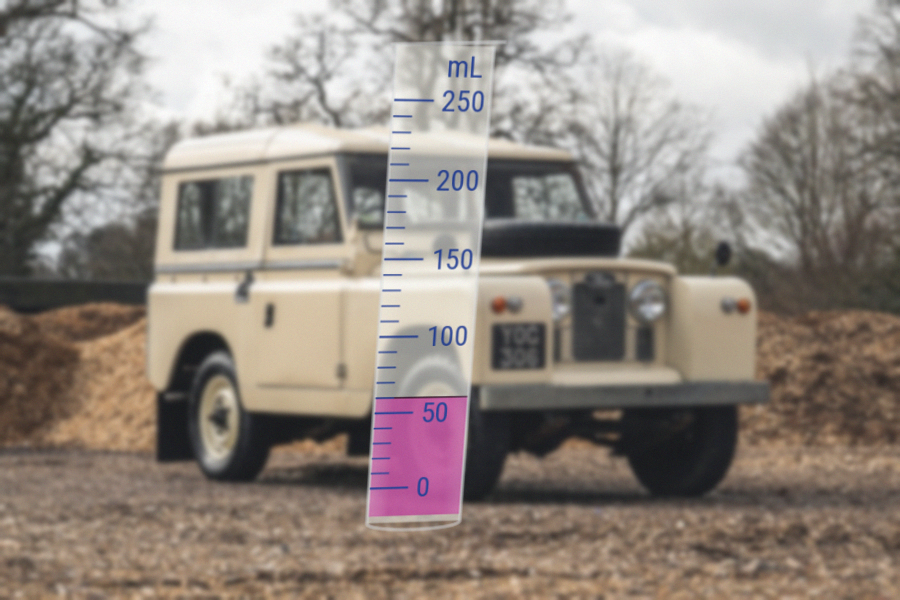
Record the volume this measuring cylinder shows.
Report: 60 mL
